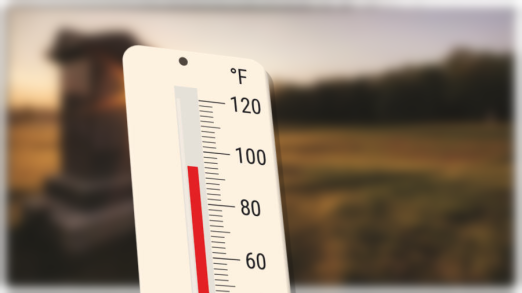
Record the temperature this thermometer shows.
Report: 94 °F
